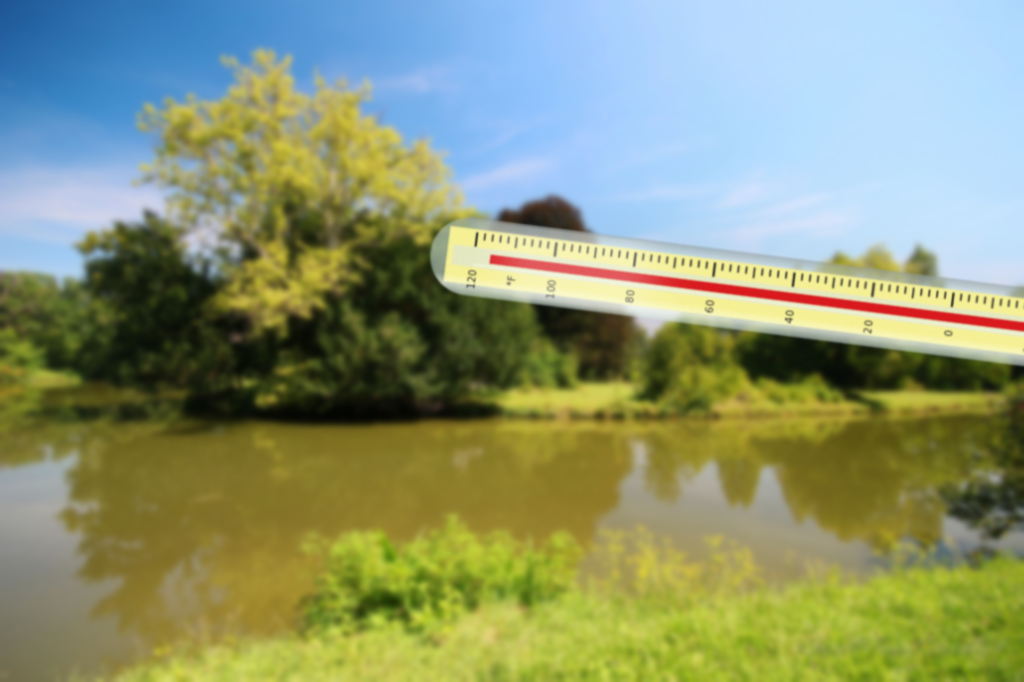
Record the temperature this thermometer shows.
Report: 116 °F
